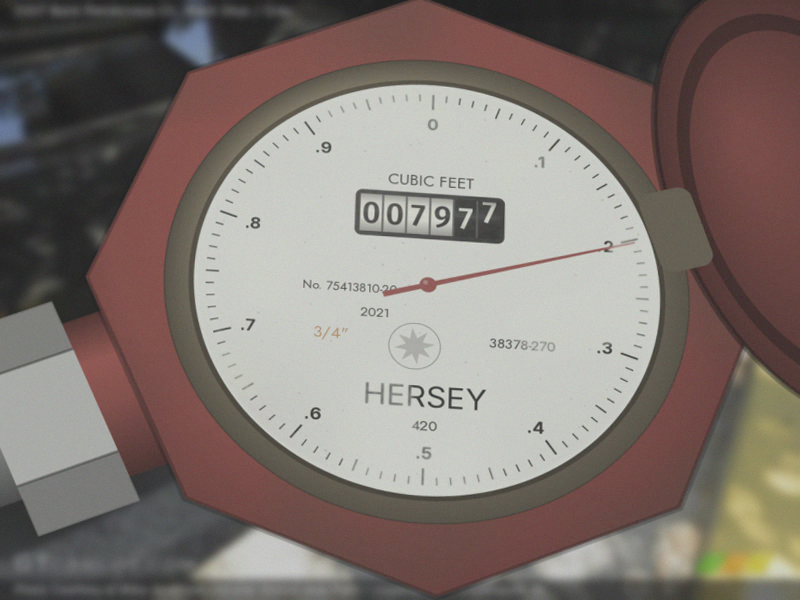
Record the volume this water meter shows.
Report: 7977.20 ft³
